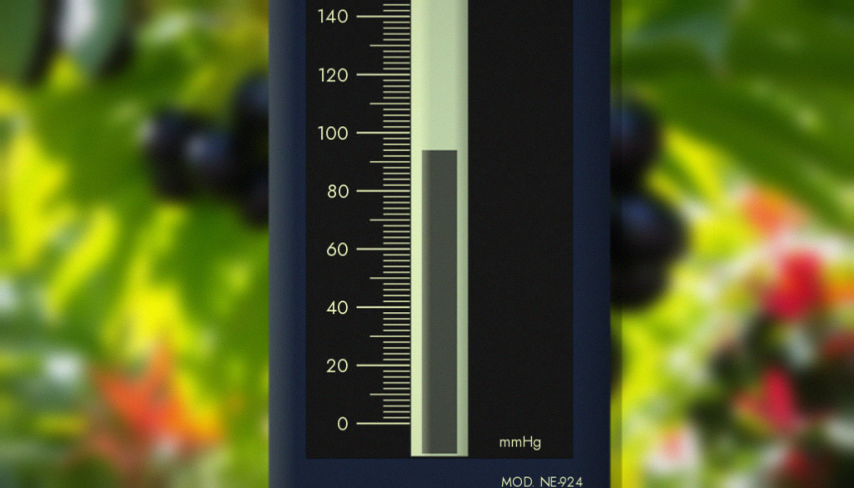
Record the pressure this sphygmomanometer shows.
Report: 94 mmHg
